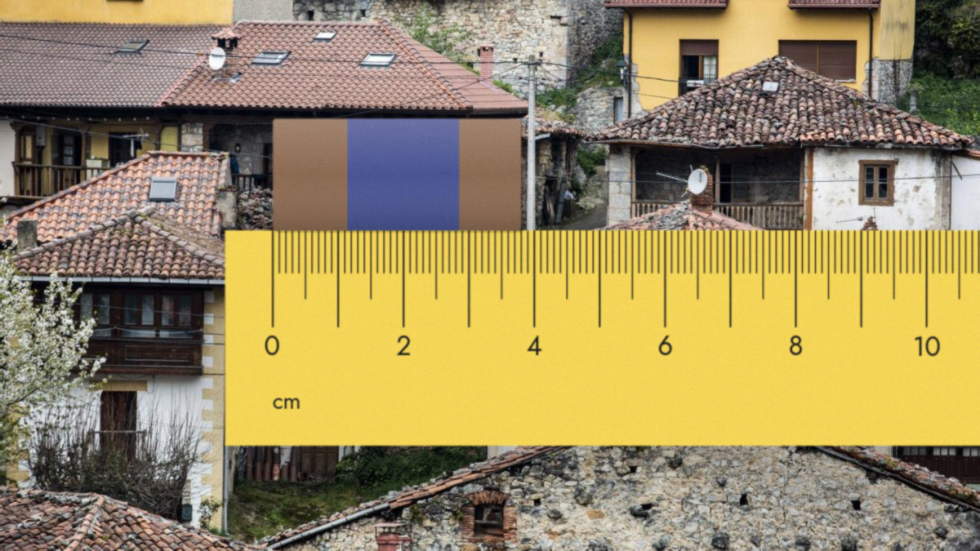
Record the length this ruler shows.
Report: 3.8 cm
